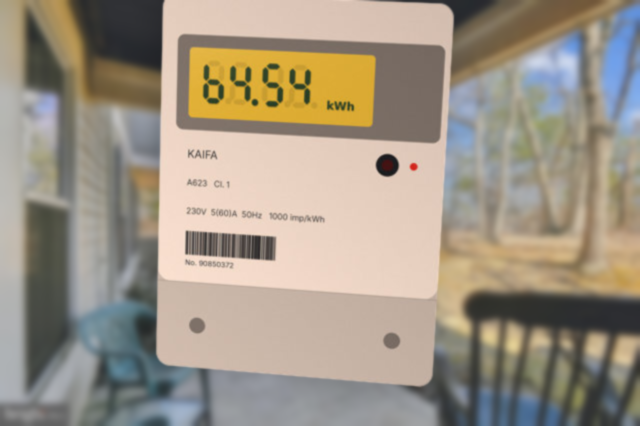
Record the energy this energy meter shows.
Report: 64.54 kWh
